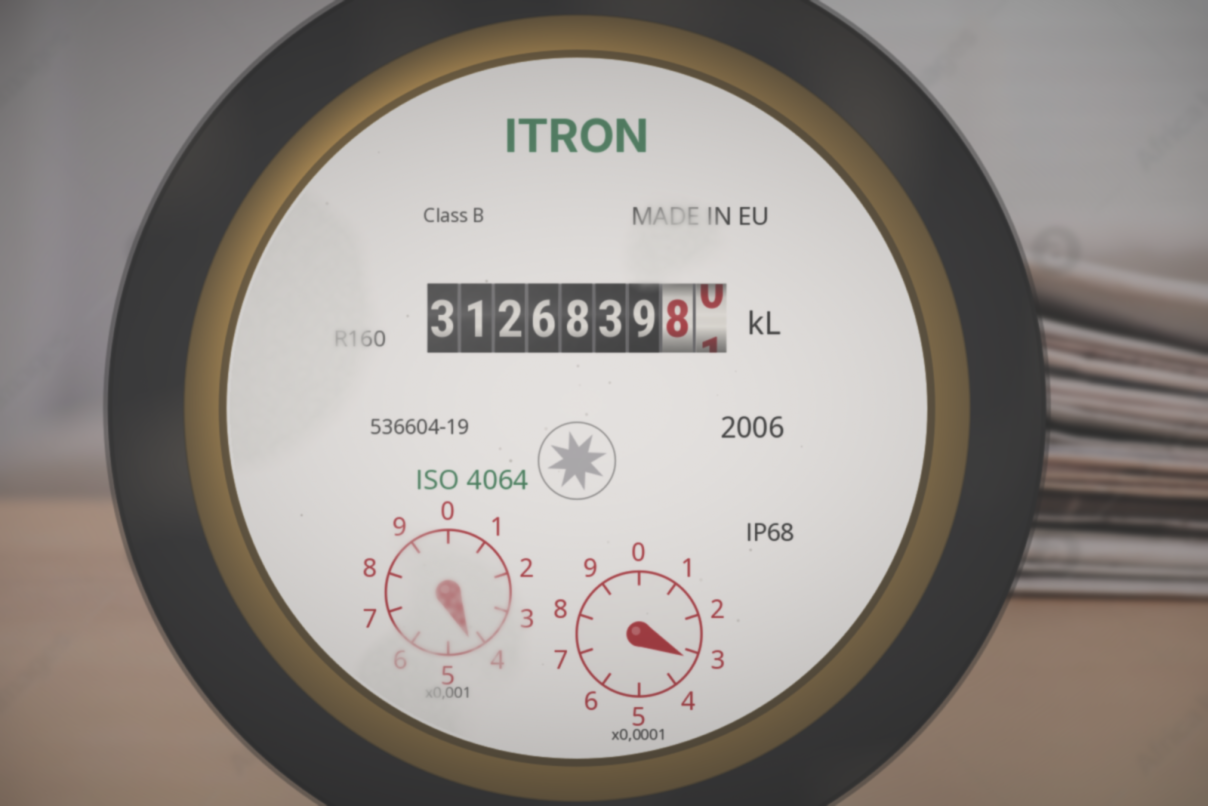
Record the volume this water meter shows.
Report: 3126839.8043 kL
